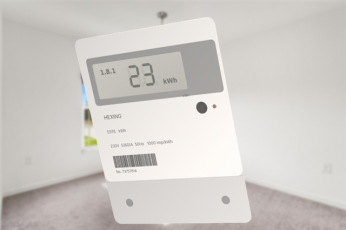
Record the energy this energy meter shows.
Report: 23 kWh
